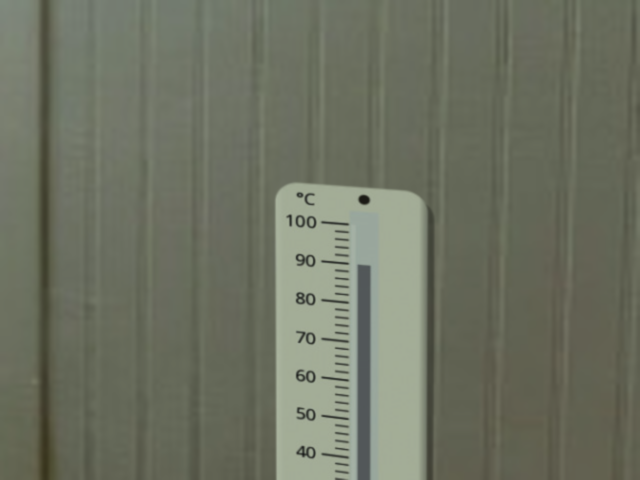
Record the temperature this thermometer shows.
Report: 90 °C
